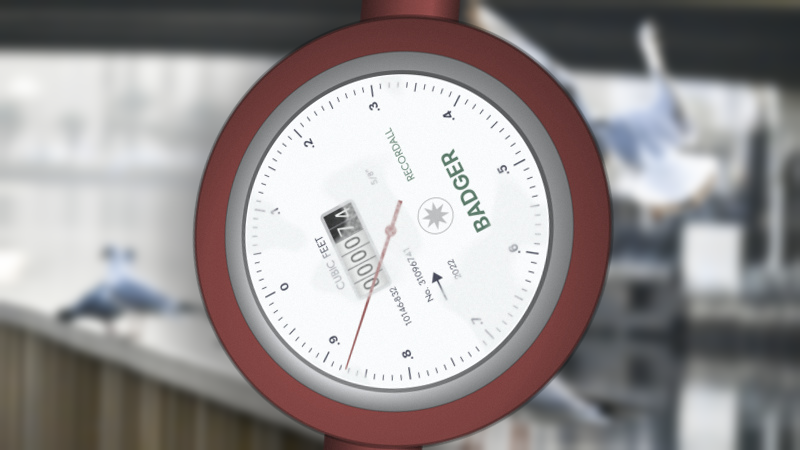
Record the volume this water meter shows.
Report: 73.87 ft³
